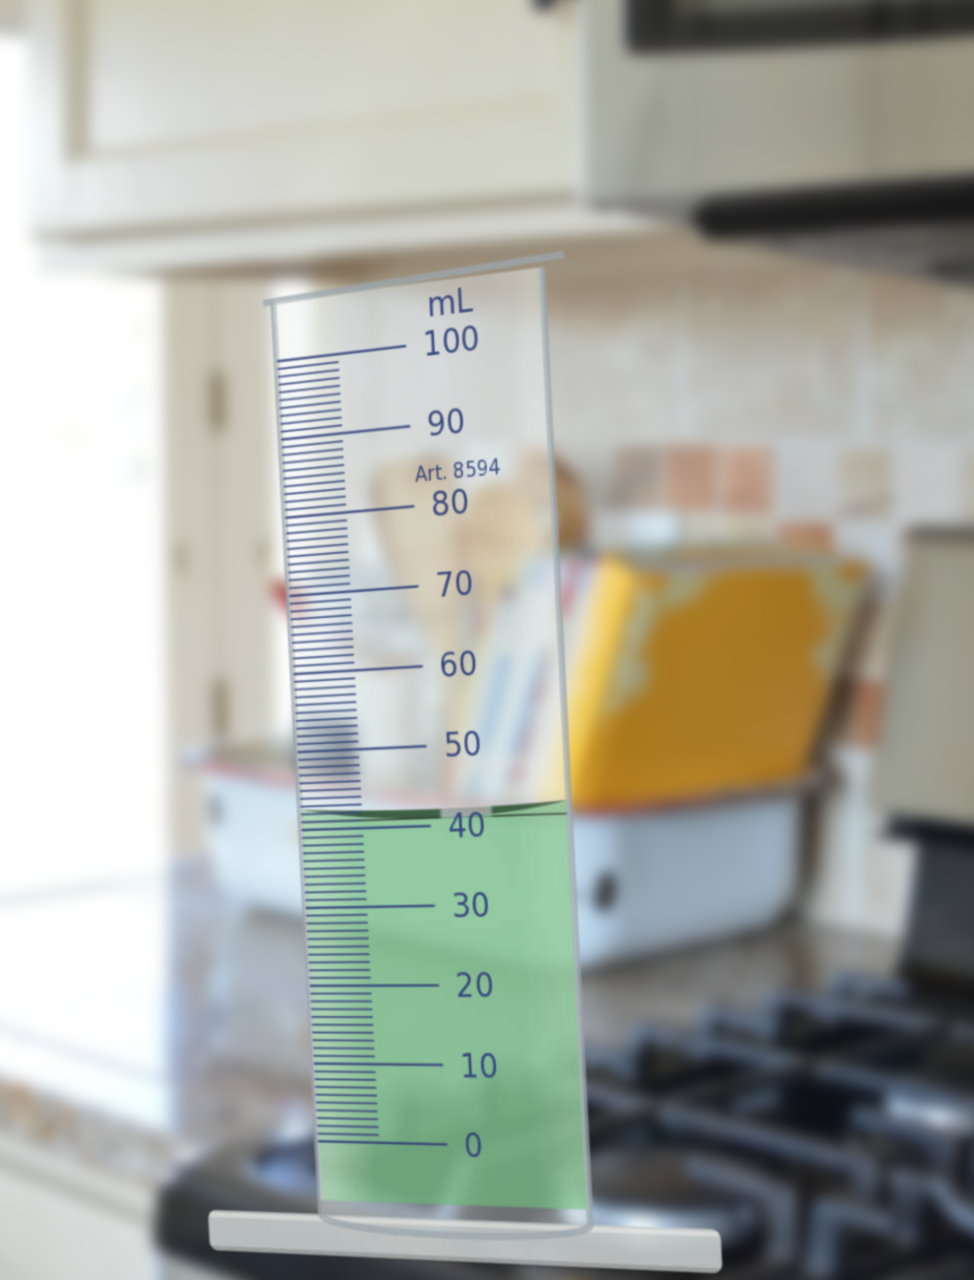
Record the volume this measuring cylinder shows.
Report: 41 mL
